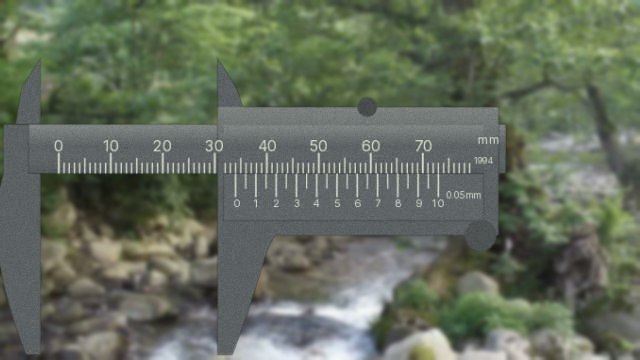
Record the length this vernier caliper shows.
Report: 34.0 mm
